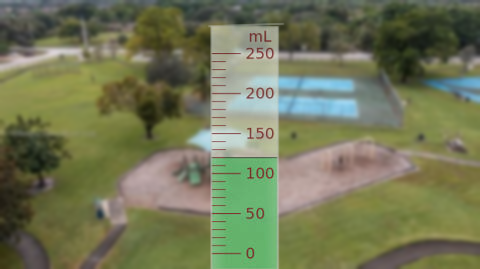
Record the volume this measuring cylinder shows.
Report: 120 mL
